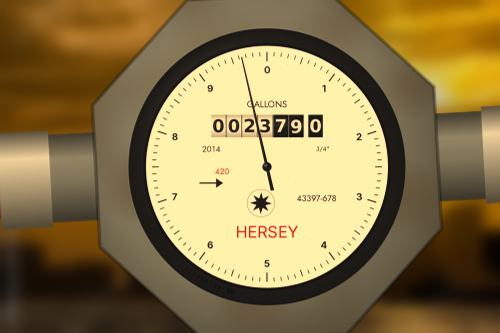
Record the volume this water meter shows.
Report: 23789.6 gal
